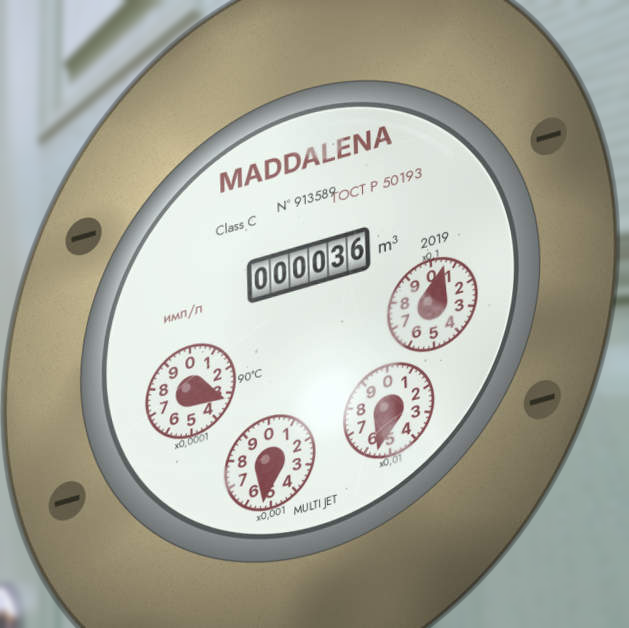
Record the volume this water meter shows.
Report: 36.0553 m³
